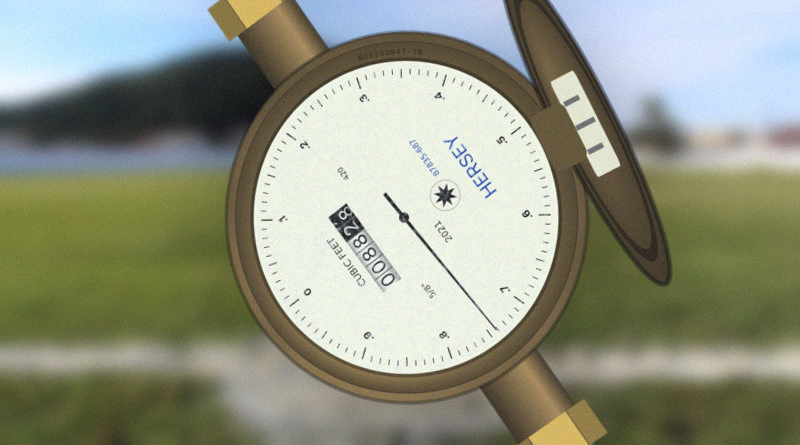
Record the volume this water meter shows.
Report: 8827.74 ft³
